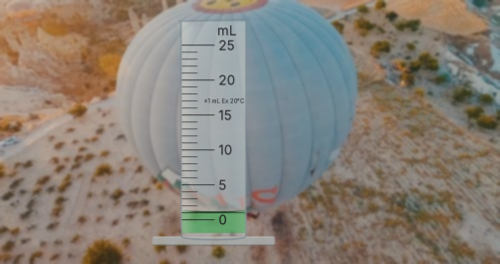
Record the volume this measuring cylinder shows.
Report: 1 mL
